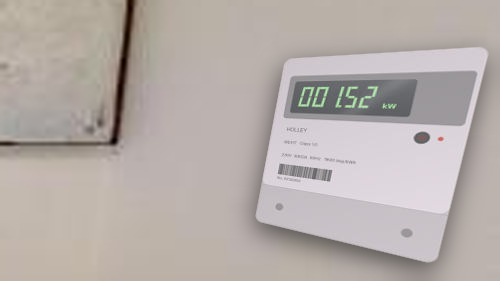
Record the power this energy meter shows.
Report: 1.52 kW
